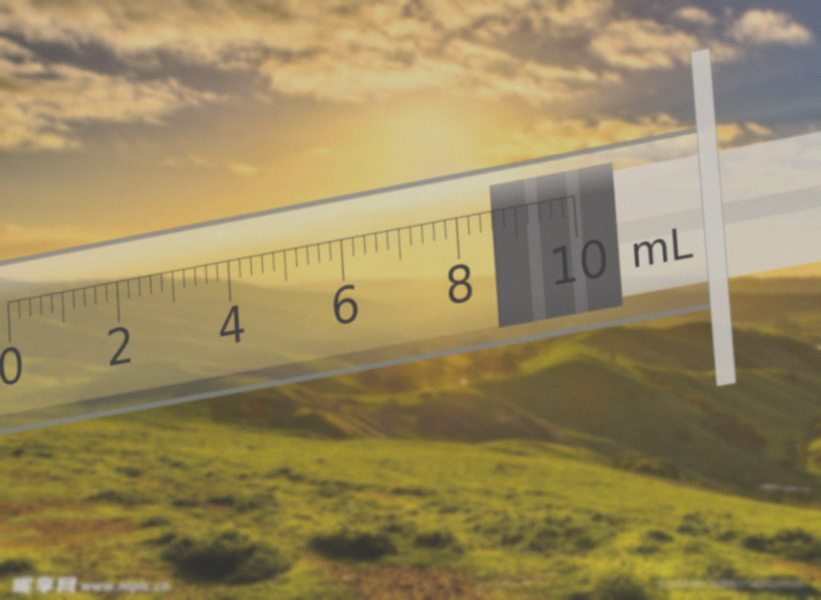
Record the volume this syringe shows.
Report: 8.6 mL
